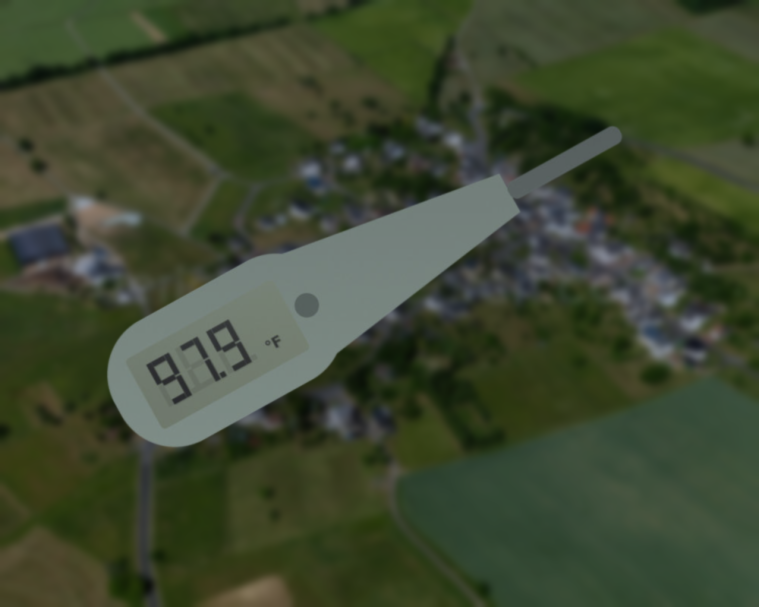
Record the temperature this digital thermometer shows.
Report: 97.9 °F
